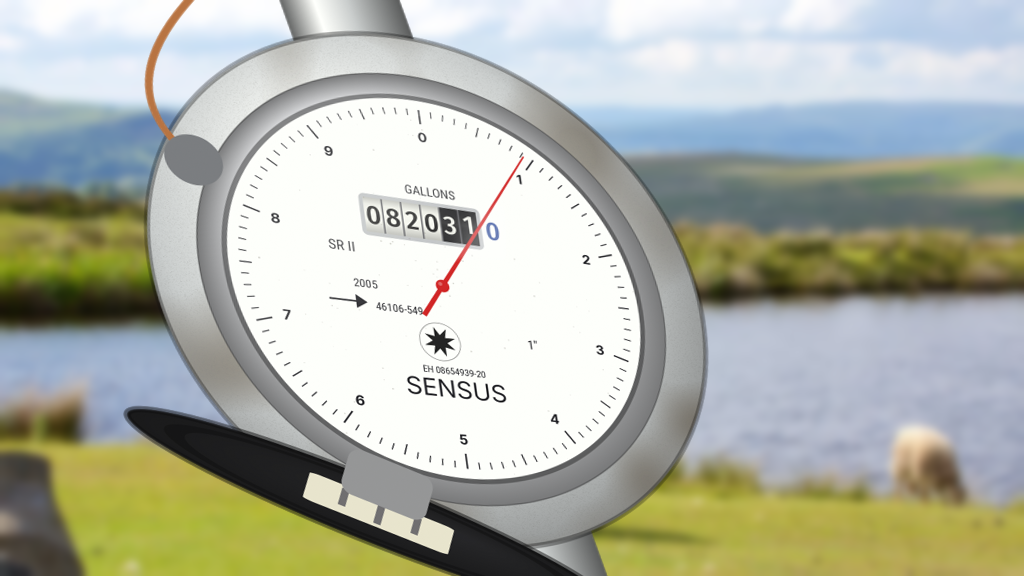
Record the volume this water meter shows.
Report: 820310.9 gal
